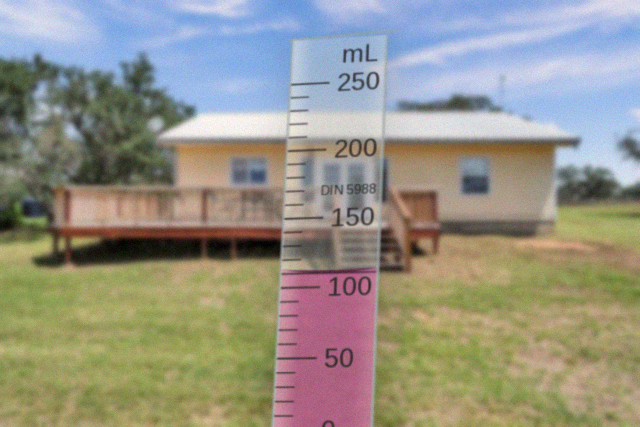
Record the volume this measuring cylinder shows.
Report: 110 mL
